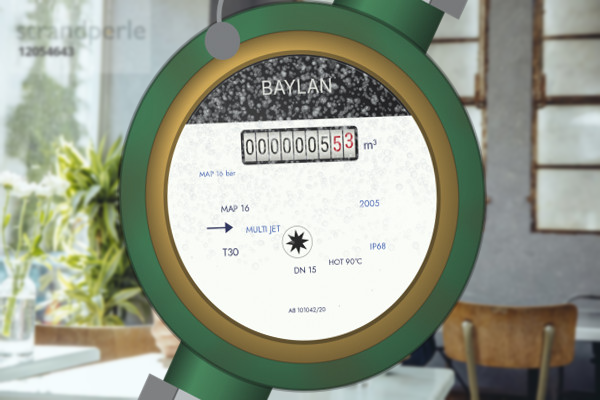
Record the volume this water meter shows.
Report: 5.53 m³
